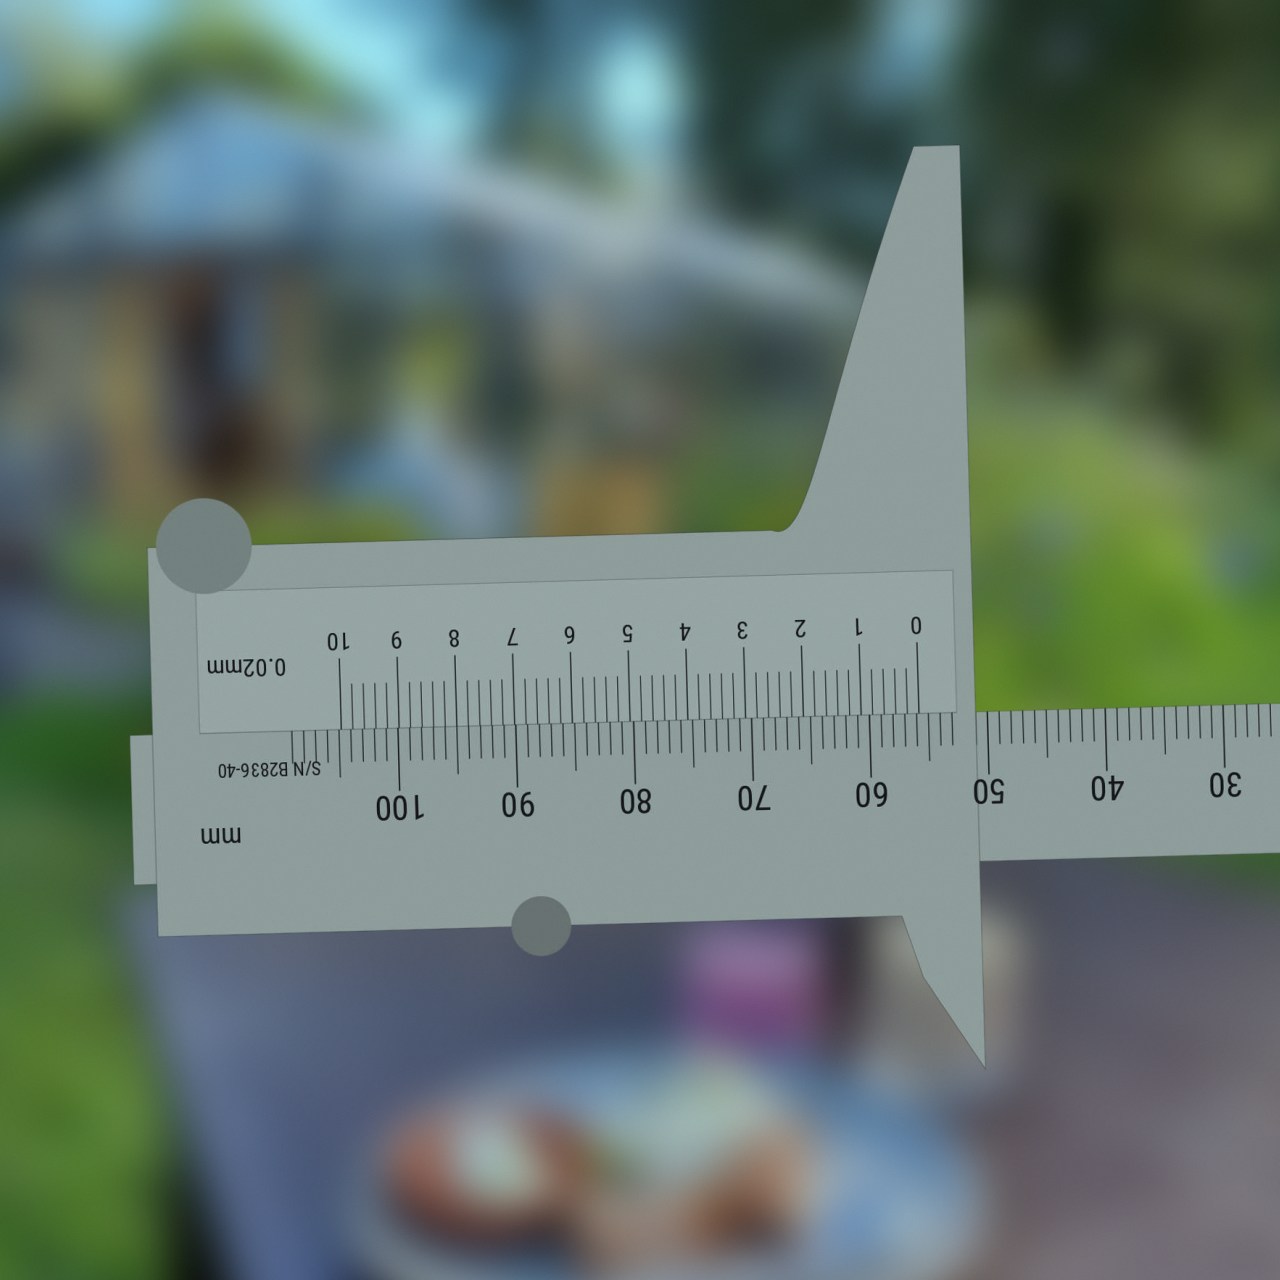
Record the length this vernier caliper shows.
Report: 55.8 mm
